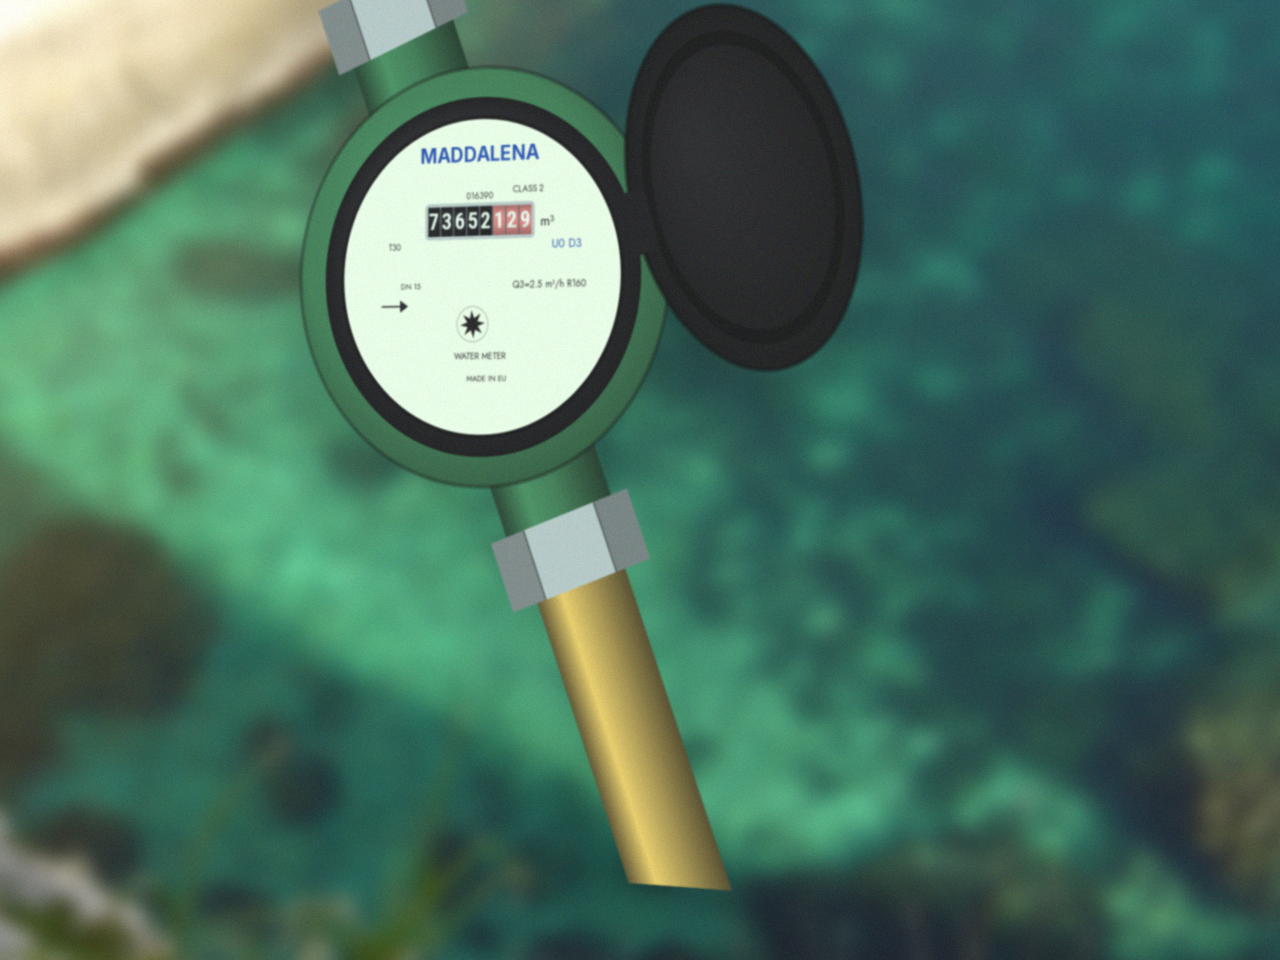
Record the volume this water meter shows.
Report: 73652.129 m³
